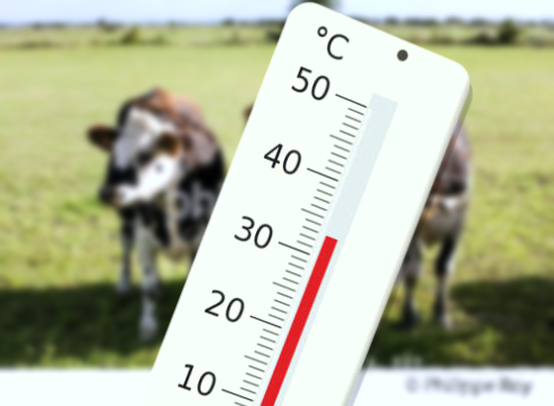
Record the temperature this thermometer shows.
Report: 33 °C
